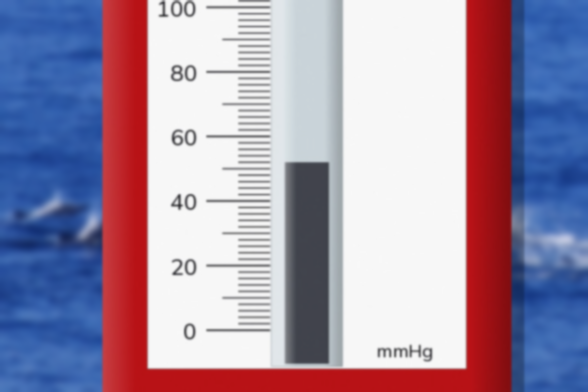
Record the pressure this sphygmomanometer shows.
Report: 52 mmHg
